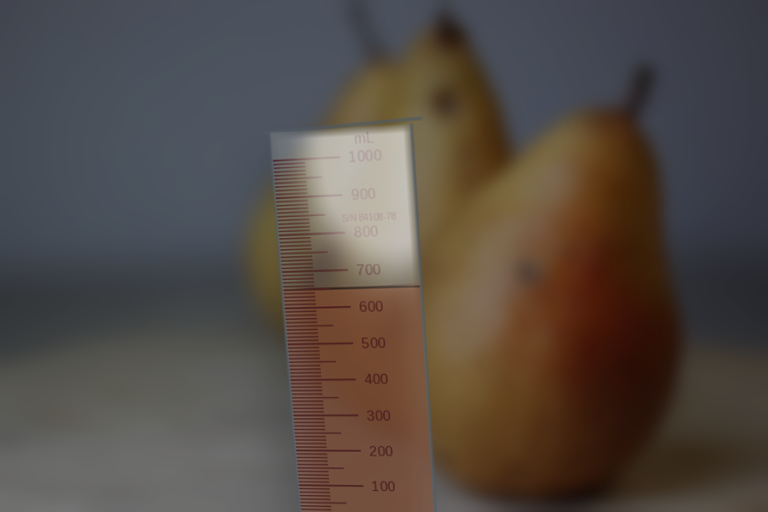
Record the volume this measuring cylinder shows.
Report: 650 mL
